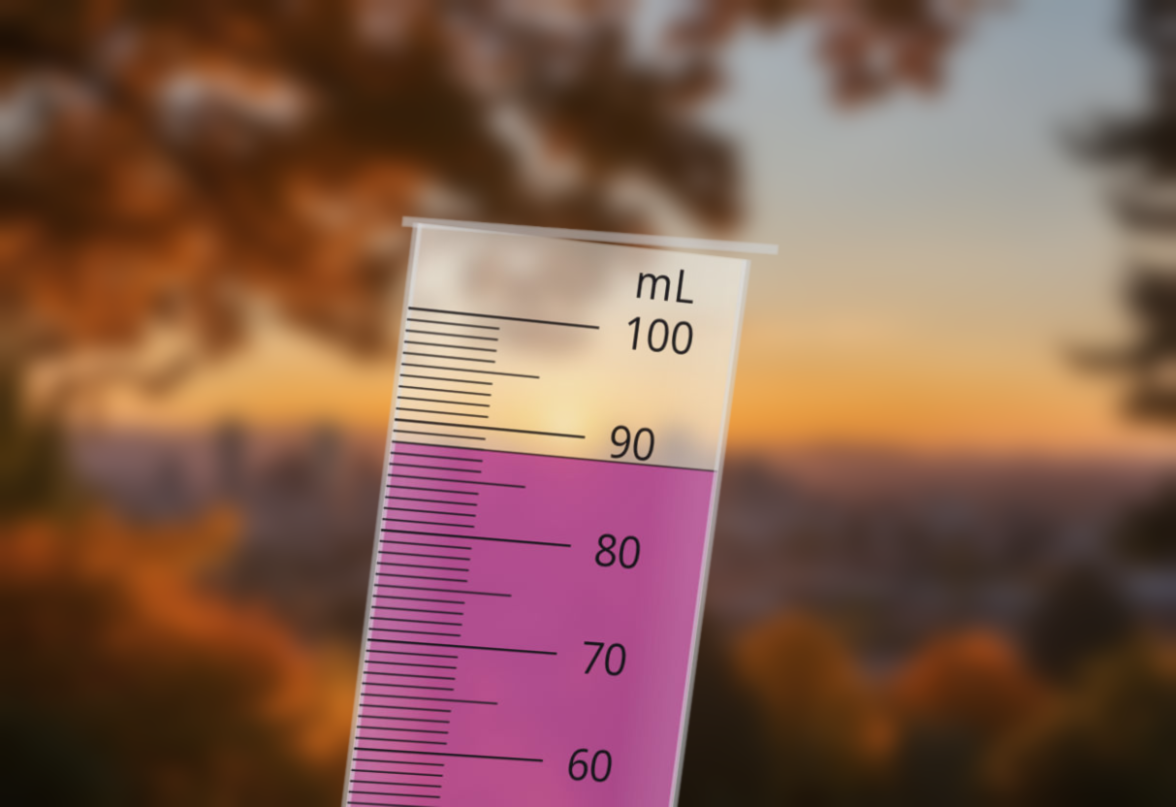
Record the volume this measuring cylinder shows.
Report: 88 mL
